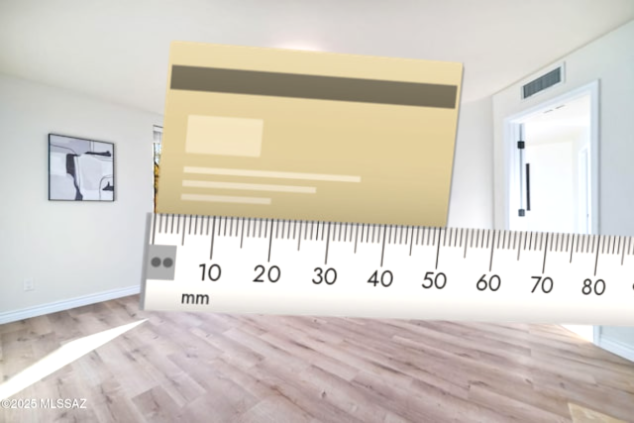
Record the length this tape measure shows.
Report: 51 mm
